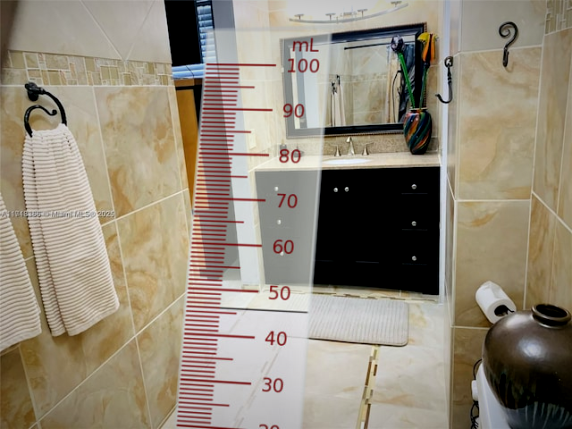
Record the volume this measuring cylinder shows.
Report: 46 mL
